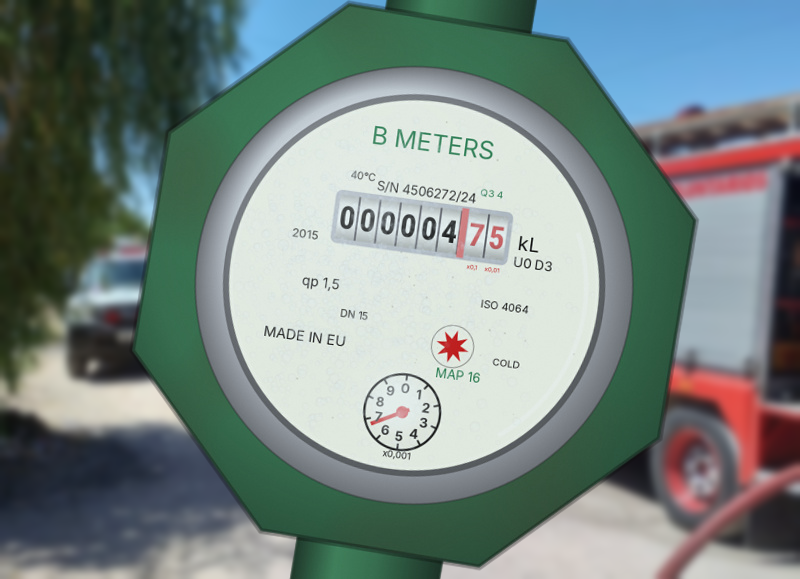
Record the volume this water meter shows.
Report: 4.756 kL
